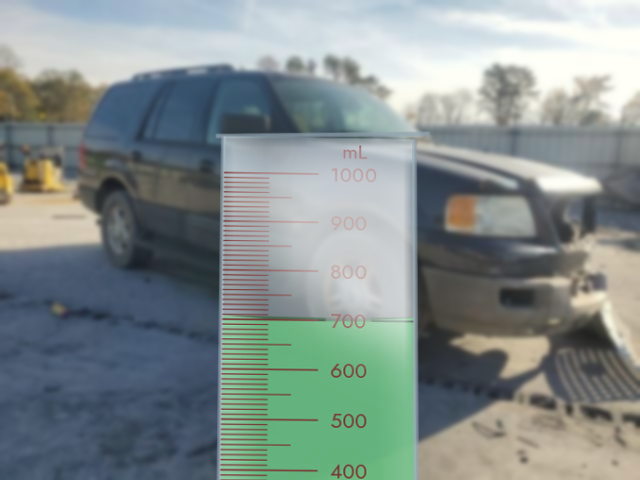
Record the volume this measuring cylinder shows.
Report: 700 mL
